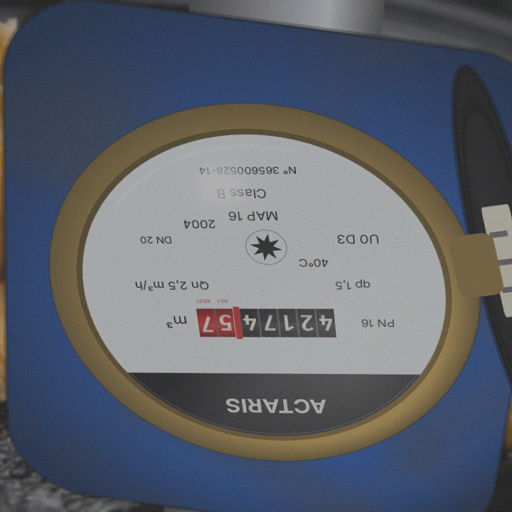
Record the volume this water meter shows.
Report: 42174.57 m³
